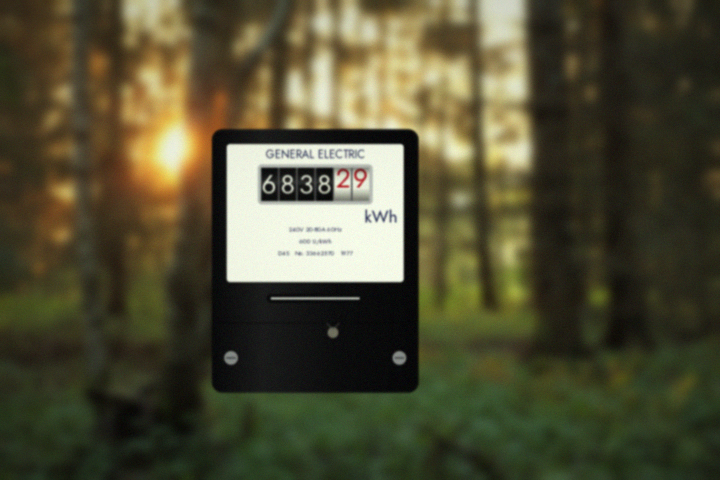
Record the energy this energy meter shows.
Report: 6838.29 kWh
